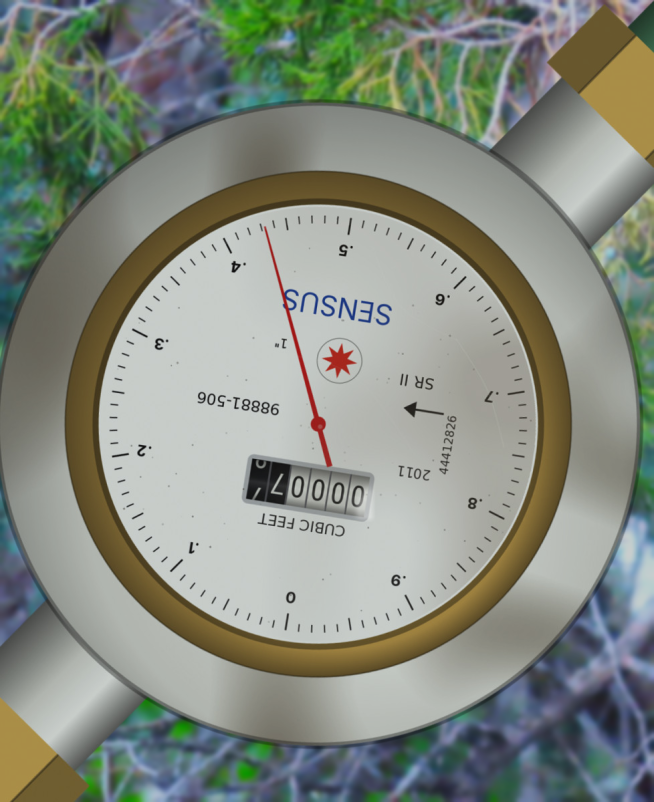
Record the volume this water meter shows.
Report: 77.43 ft³
